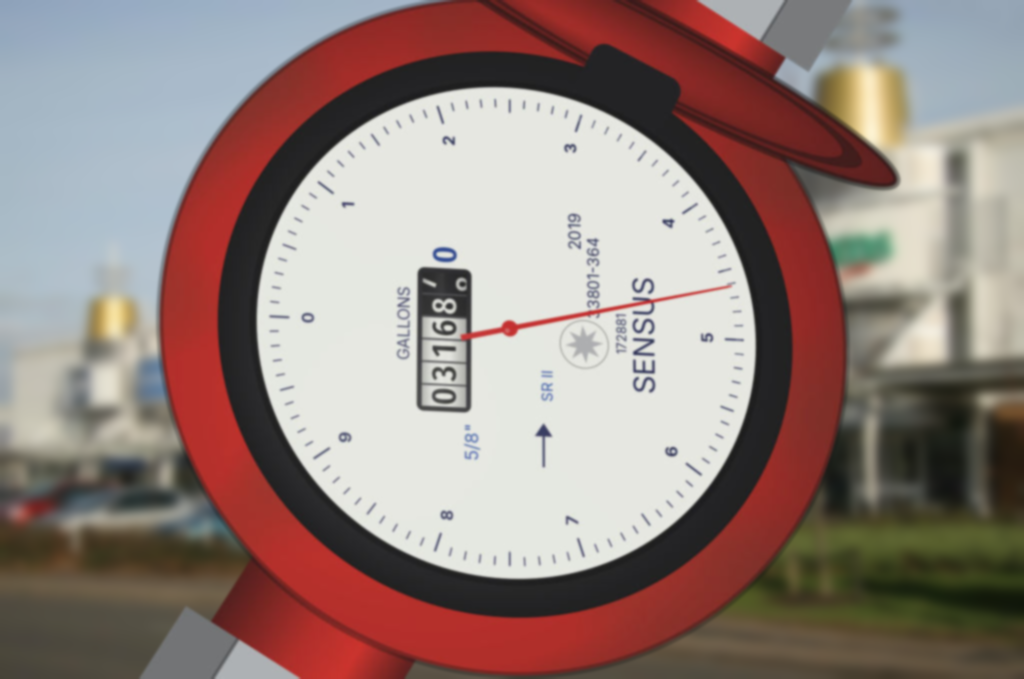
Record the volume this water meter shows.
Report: 316874.6 gal
